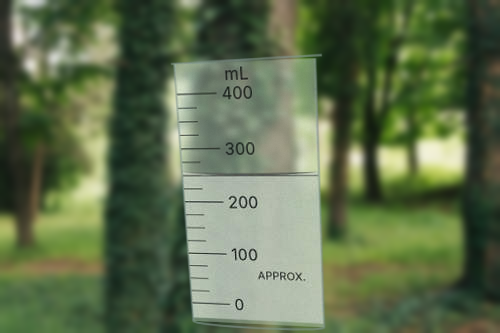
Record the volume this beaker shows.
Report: 250 mL
